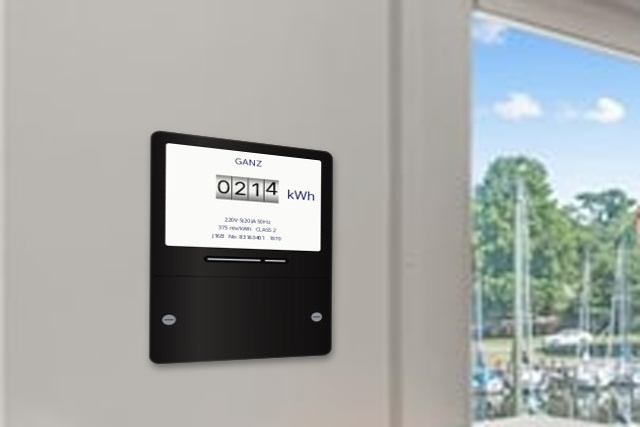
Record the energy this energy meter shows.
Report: 214 kWh
